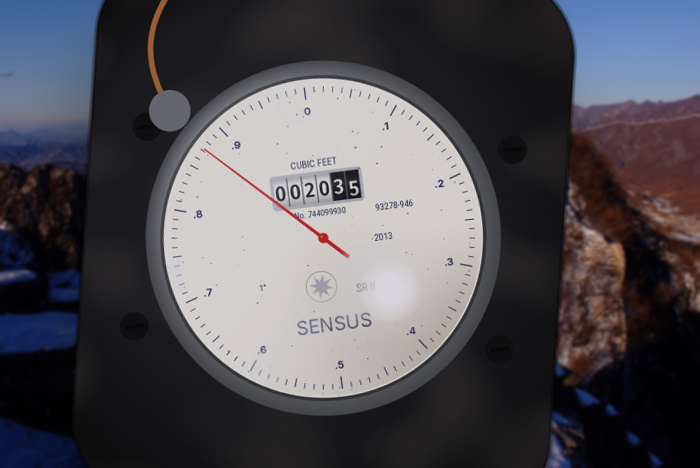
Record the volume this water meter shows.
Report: 2034.87 ft³
